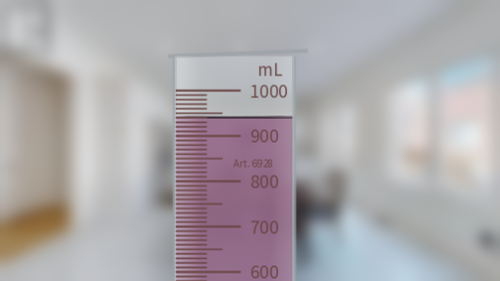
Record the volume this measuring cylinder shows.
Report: 940 mL
